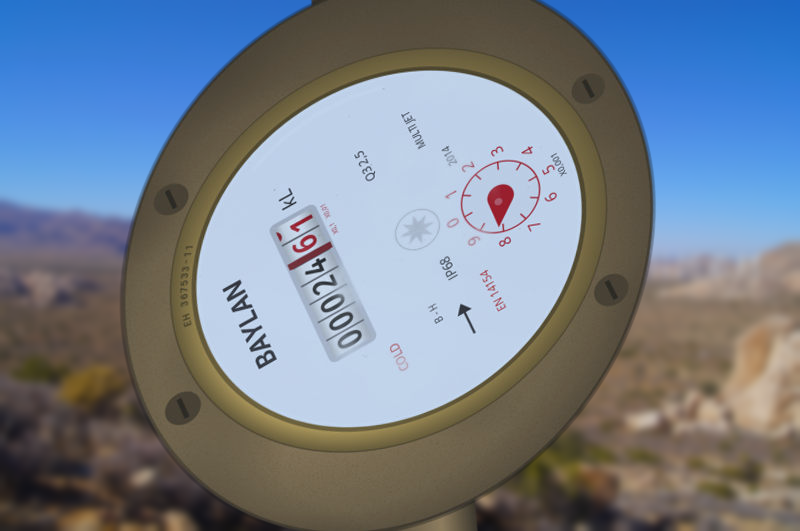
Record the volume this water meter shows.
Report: 24.608 kL
